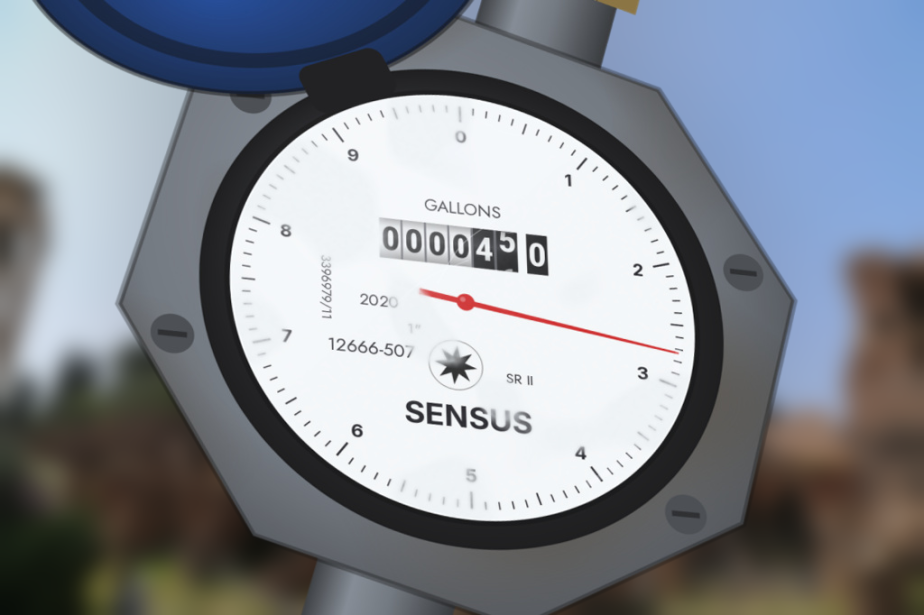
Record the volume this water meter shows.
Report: 452.7 gal
